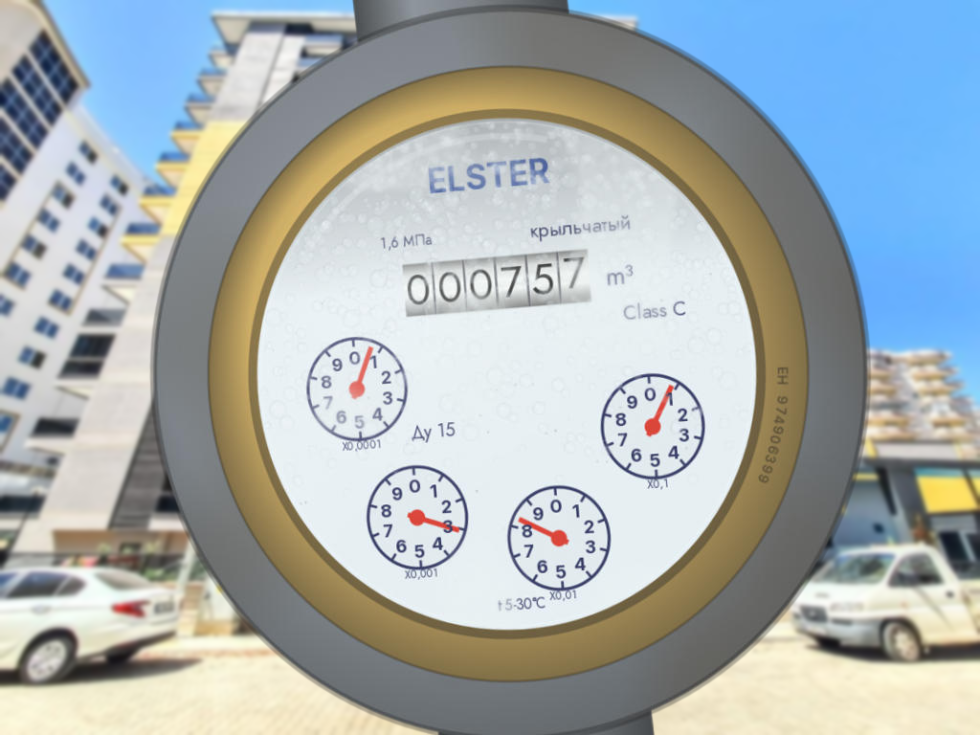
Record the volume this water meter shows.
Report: 757.0830 m³
